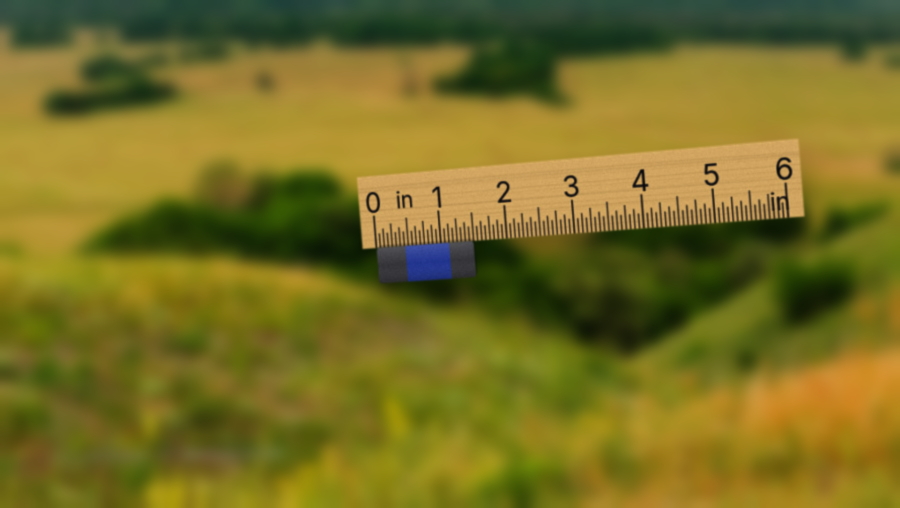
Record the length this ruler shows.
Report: 1.5 in
